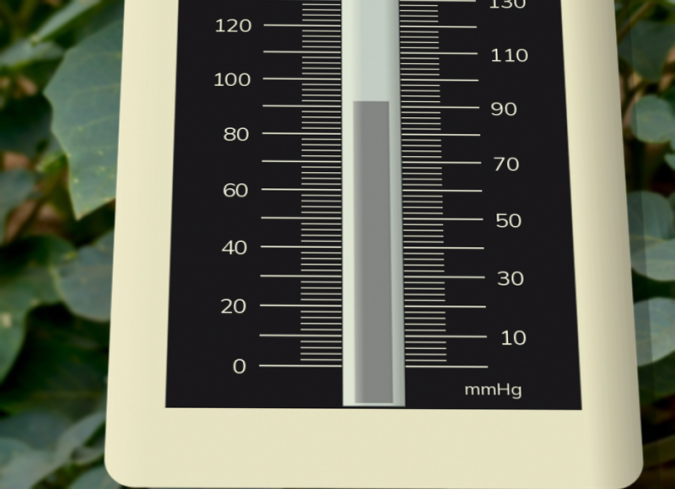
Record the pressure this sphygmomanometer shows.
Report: 92 mmHg
